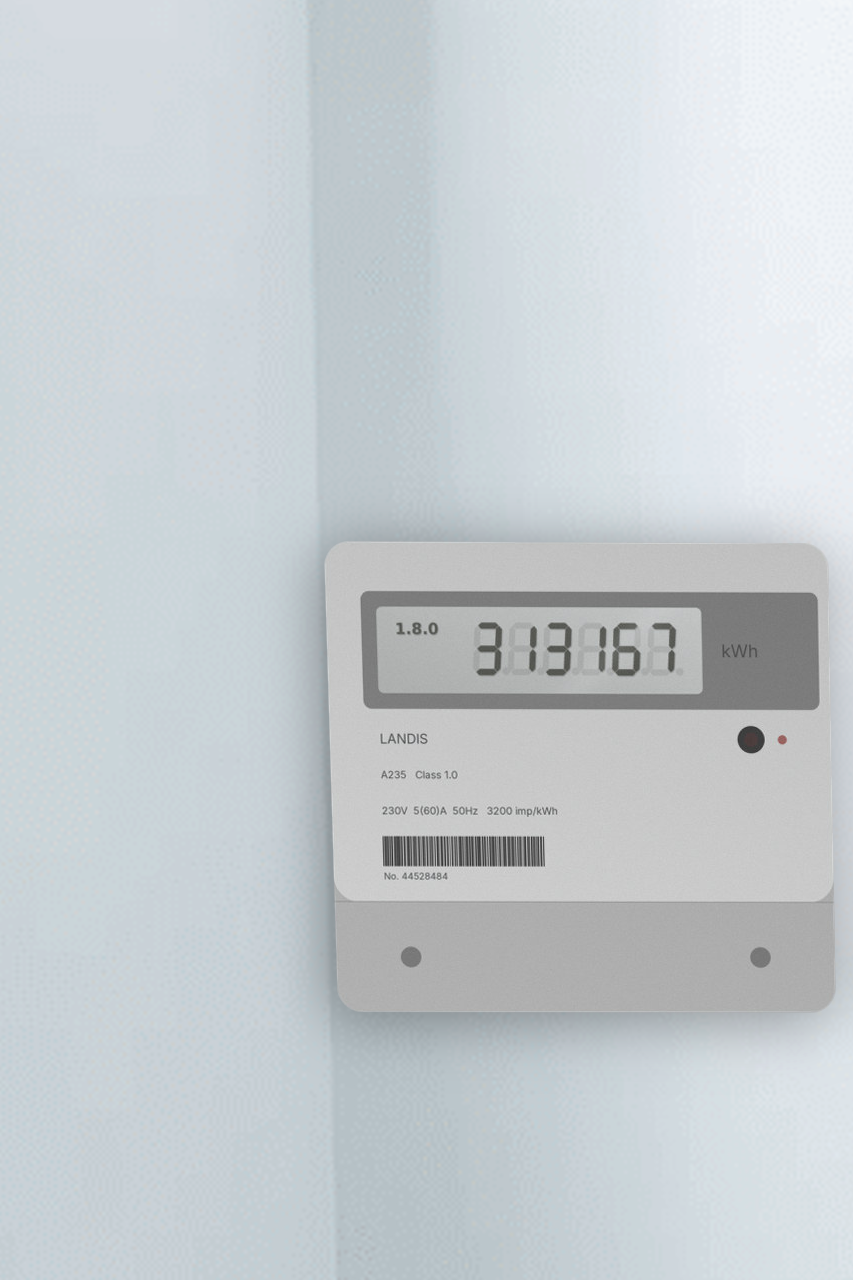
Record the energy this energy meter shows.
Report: 313167 kWh
